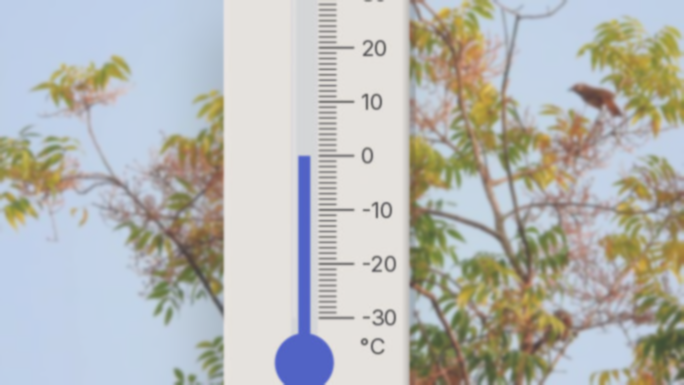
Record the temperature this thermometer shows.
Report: 0 °C
